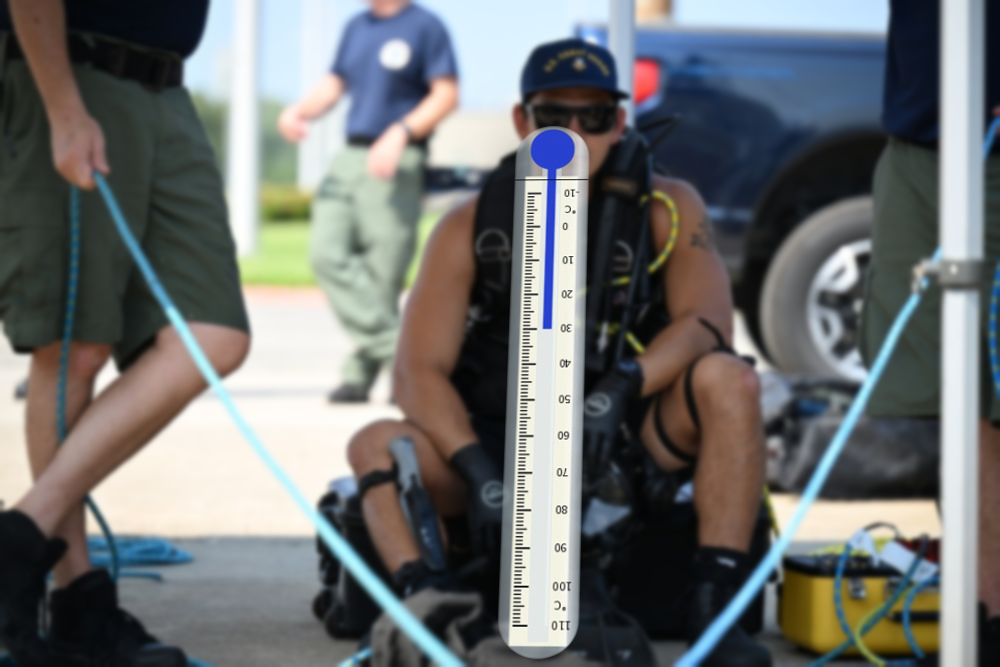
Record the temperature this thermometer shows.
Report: 30 °C
